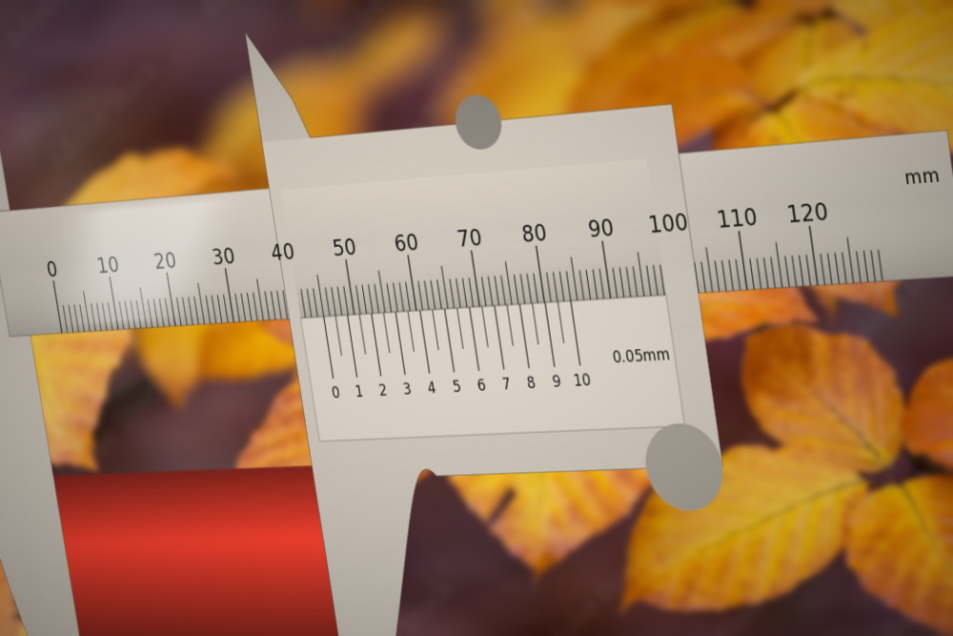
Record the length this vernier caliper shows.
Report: 45.0 mm
